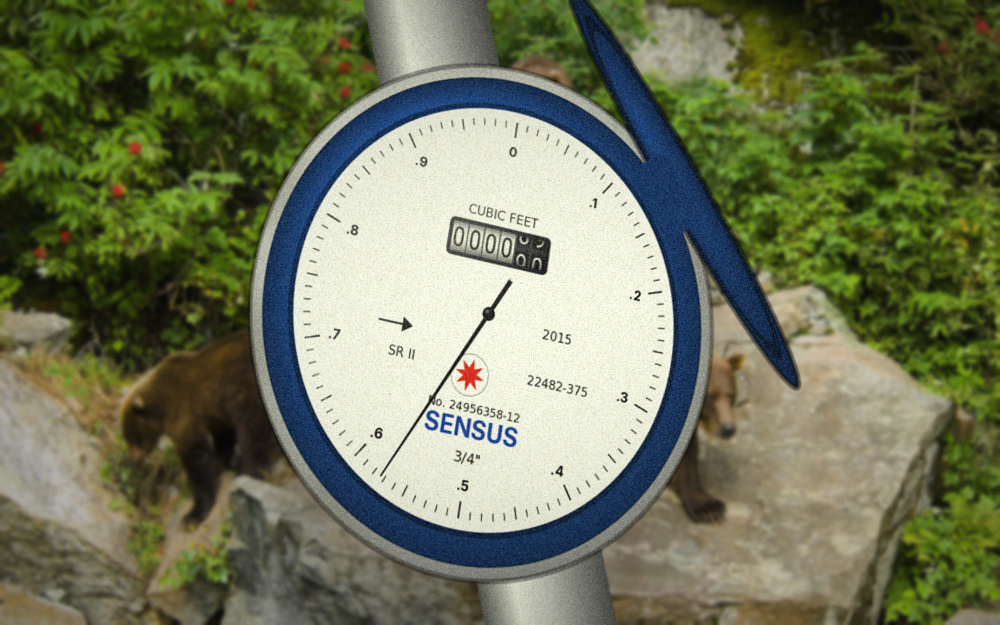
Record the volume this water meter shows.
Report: 89.57 ft³
